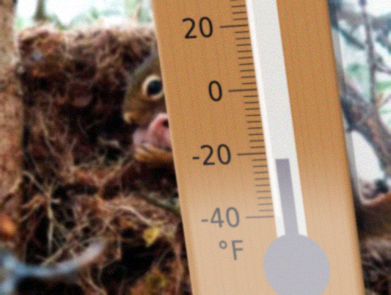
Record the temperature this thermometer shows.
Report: -22 °F
